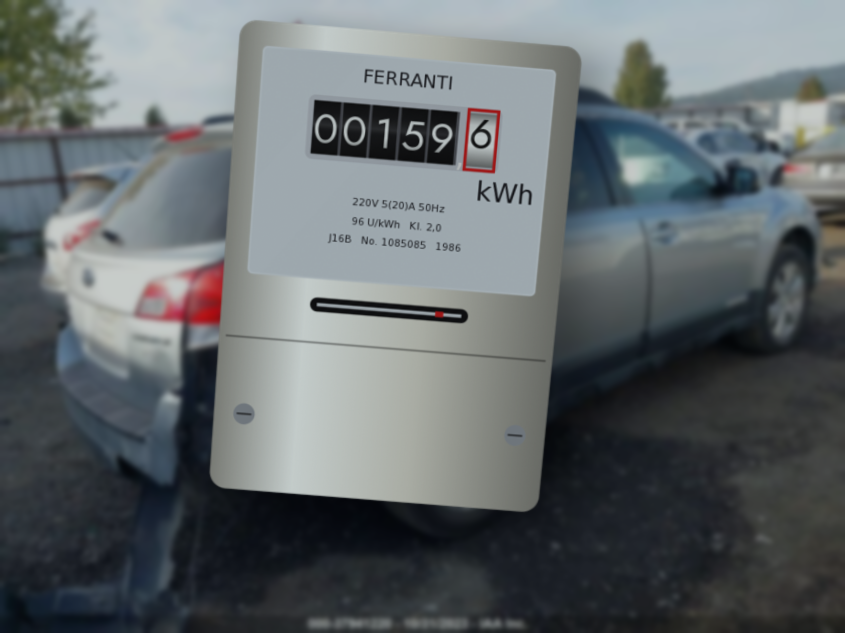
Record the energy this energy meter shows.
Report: 159.6 kWh
